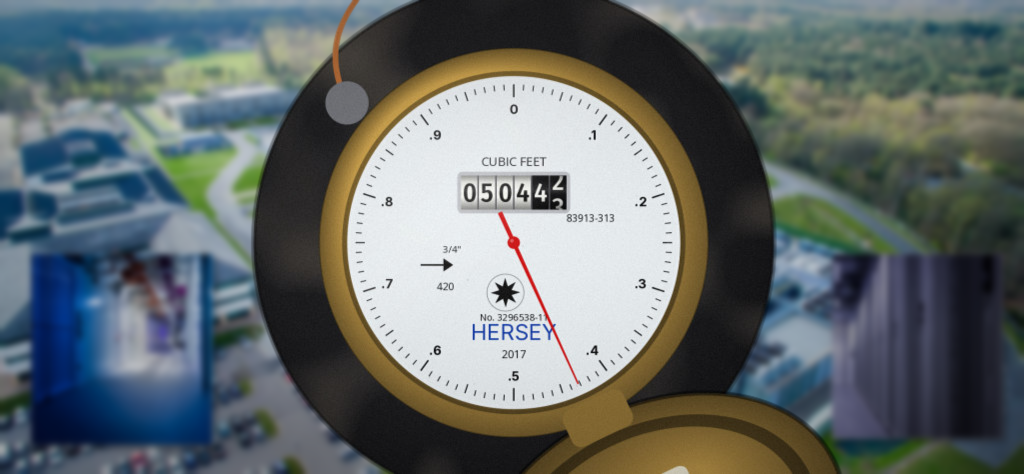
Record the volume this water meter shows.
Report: 50442.43 ft³
